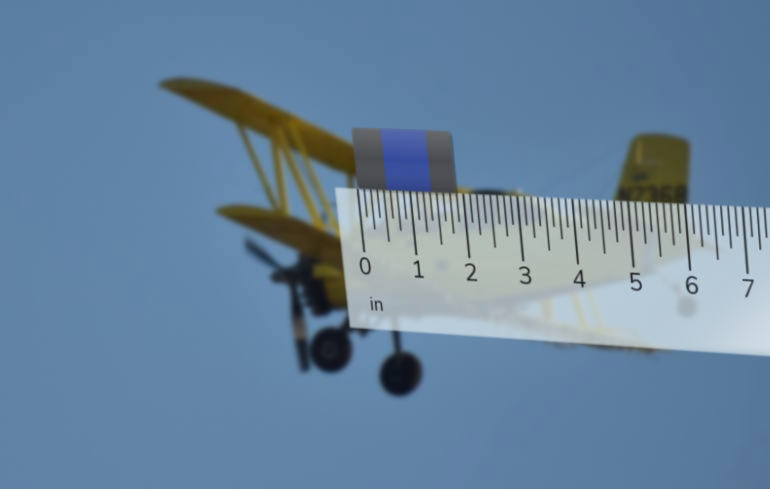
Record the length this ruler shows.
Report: 1.875 in
